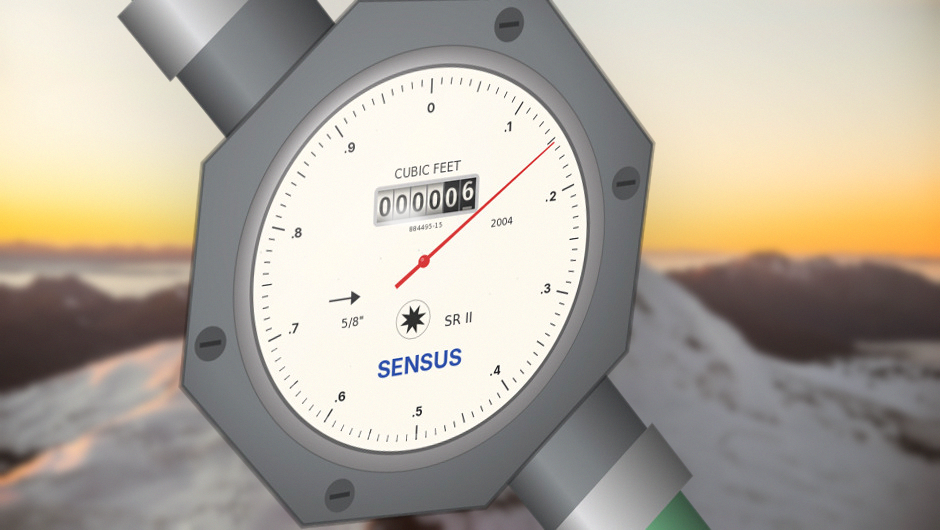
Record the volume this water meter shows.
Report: 6.15 ft³
